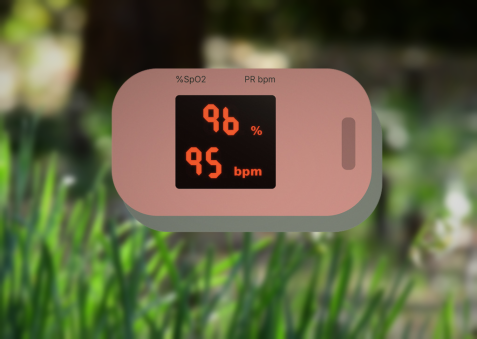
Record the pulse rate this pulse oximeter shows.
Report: 95 bpm
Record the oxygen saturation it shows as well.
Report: 96 %
